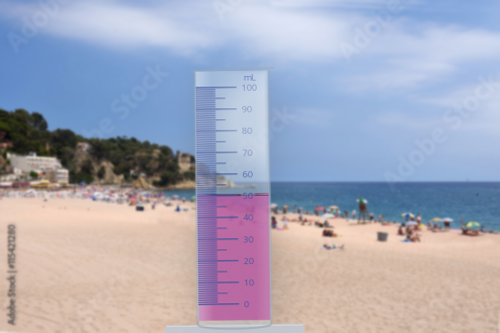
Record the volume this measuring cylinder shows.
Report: 50 mL
